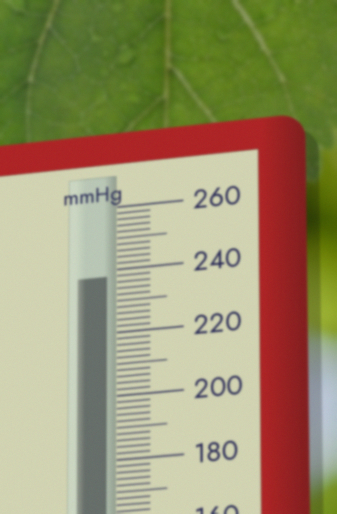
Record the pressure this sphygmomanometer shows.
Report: 238 mmHg
